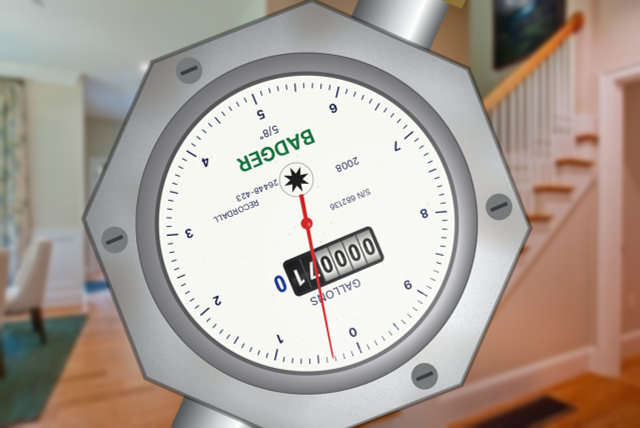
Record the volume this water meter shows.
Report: 710.3 gal
